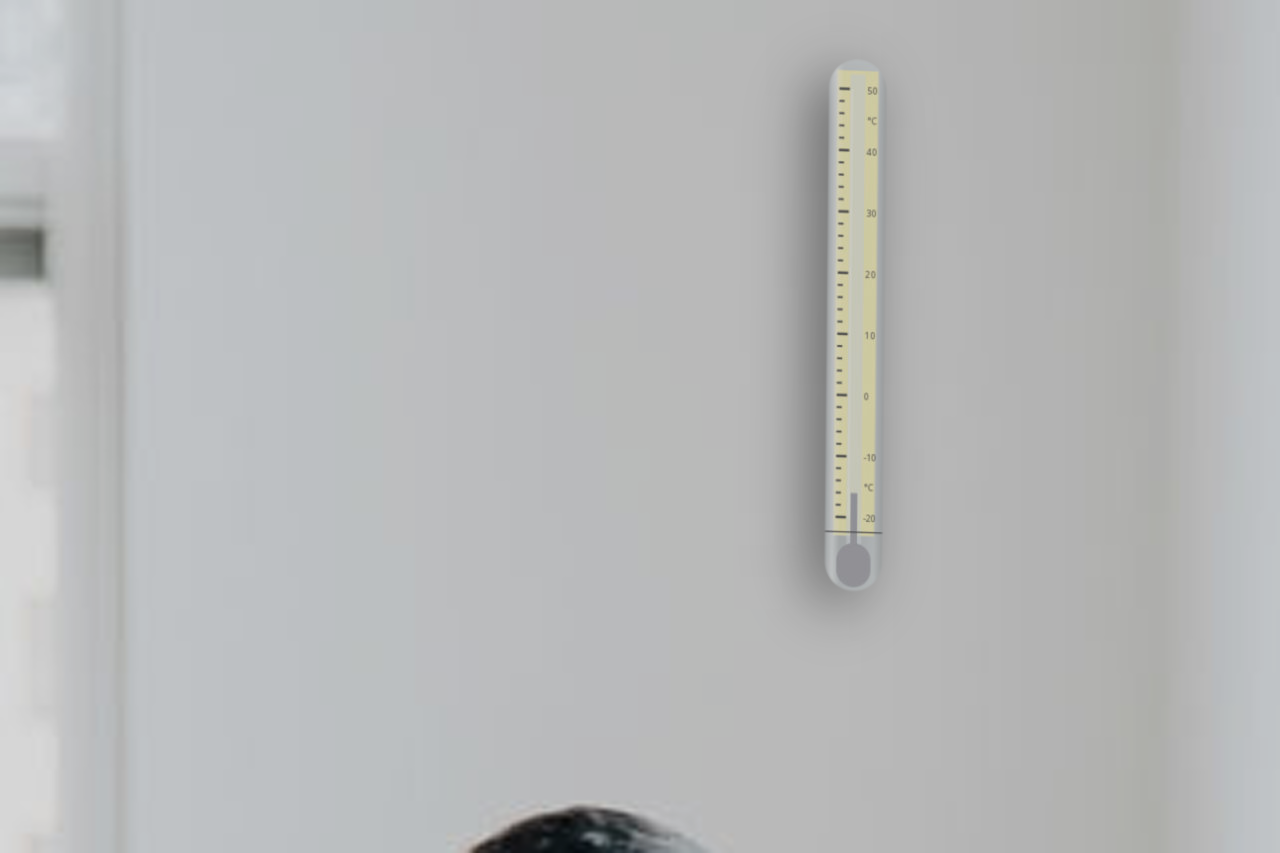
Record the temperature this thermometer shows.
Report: -16 °C
